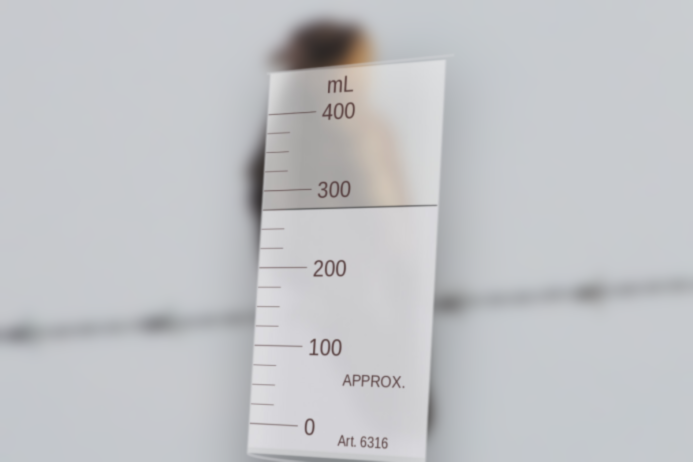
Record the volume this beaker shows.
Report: 275 mL
